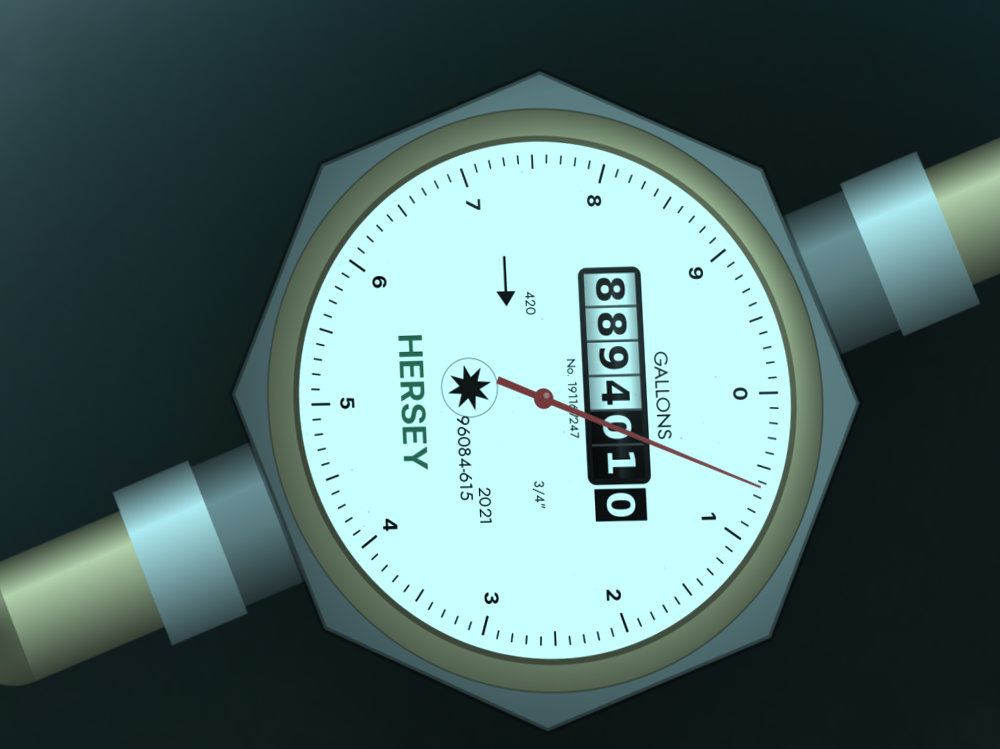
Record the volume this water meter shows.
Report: 8894010.6 gal
